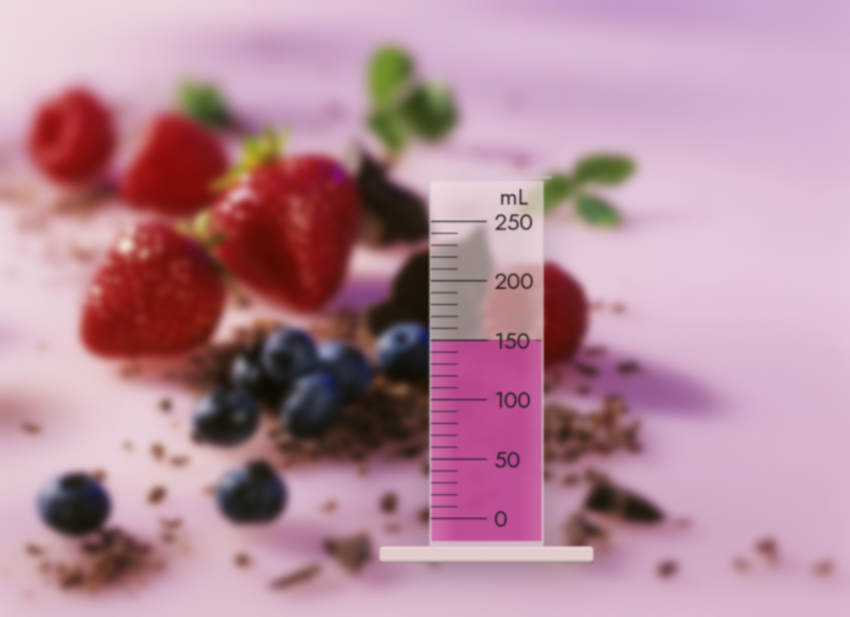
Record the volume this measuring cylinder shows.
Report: 150 mL
